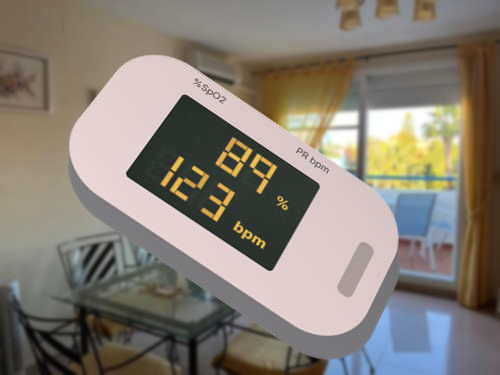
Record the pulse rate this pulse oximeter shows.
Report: 123 bpm
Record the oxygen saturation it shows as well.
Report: 89 %
